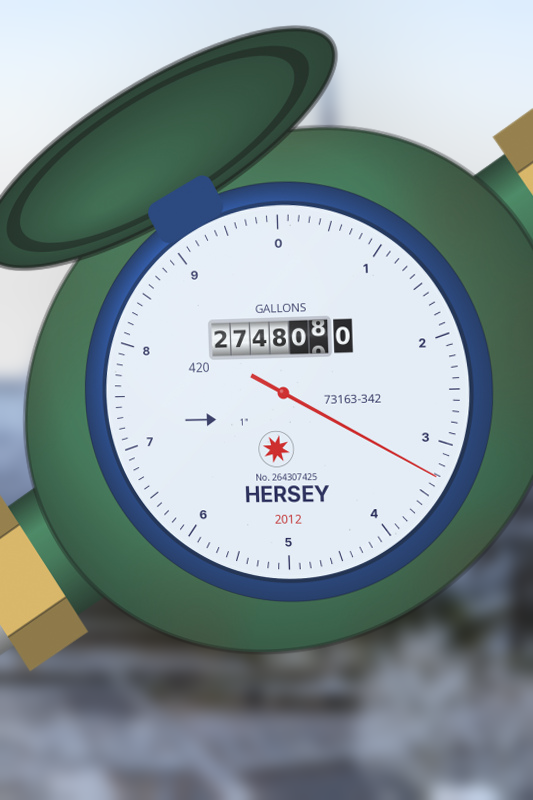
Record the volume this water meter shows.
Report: 2748083.3 gal
